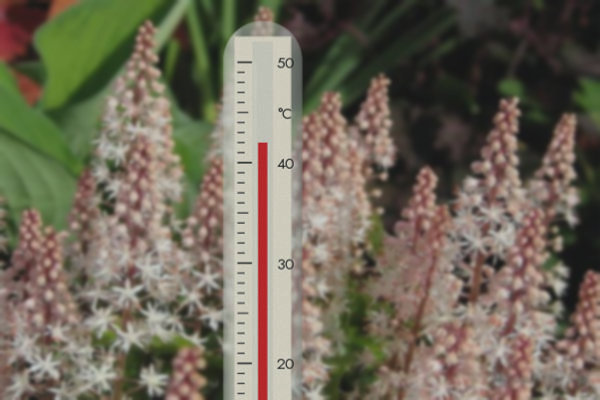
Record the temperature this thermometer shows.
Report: 42 °C
